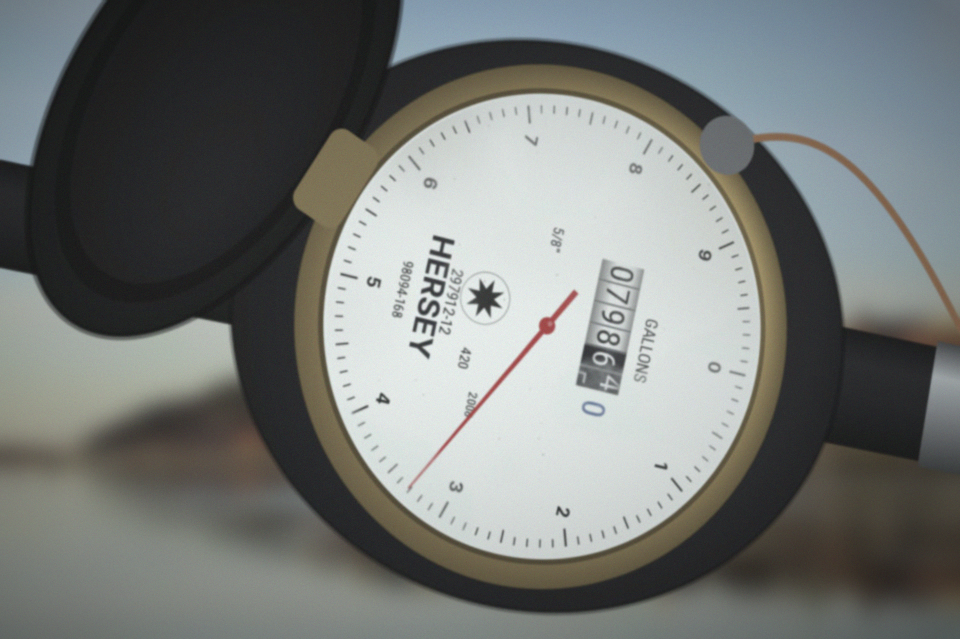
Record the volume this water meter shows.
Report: 798643.3 gal
